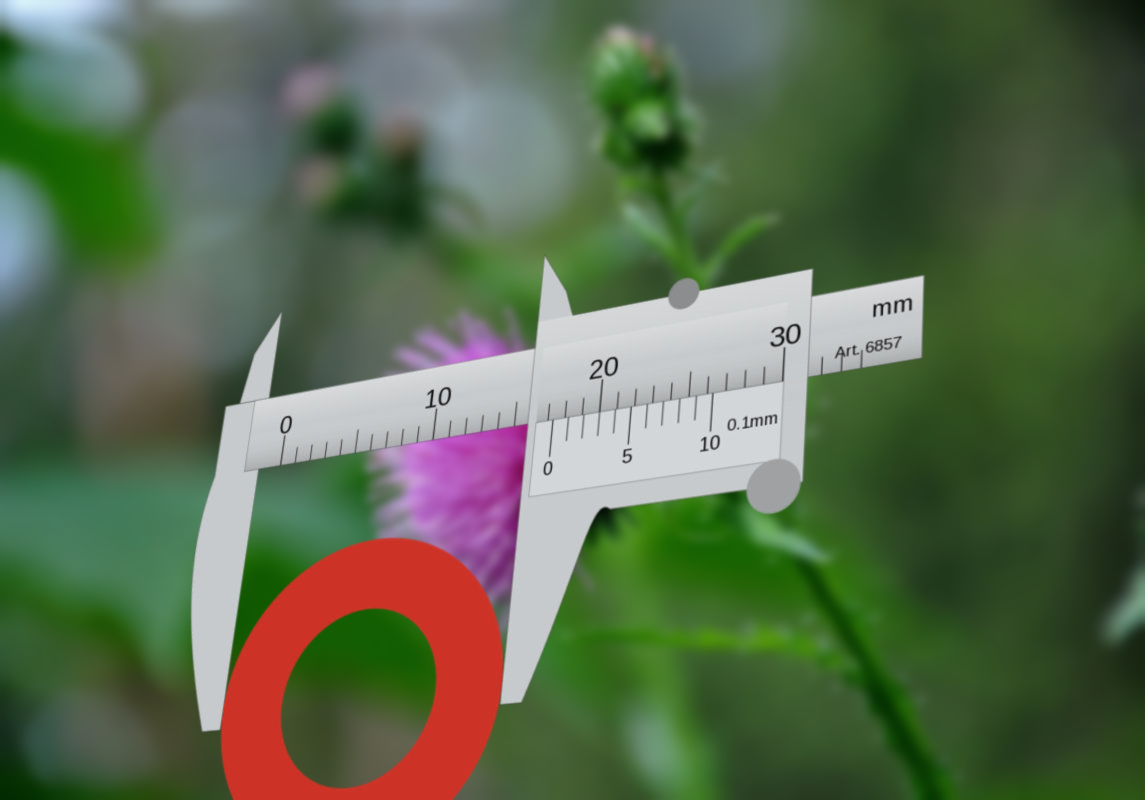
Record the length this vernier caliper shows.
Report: 17.3 mm
